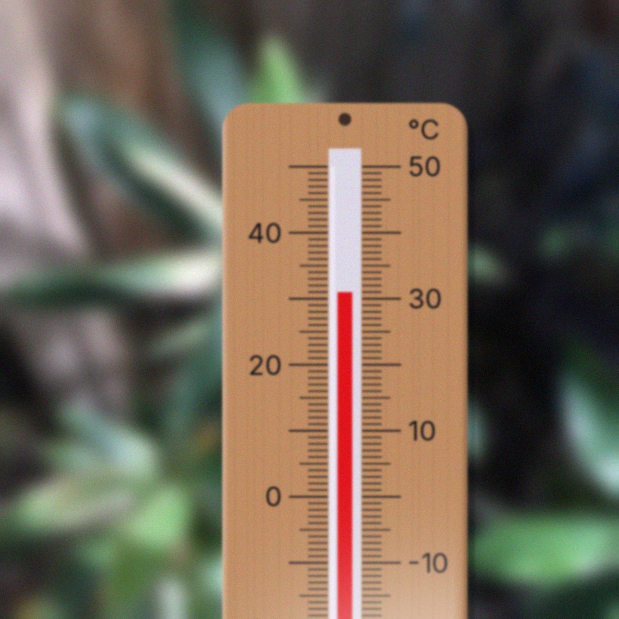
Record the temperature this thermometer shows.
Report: 31 °C
